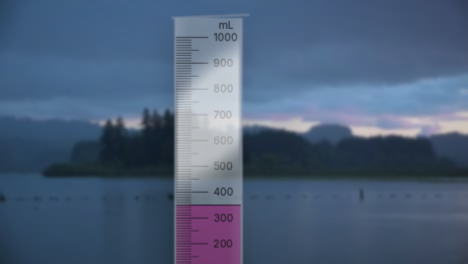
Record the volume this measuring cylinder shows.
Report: 350 mL
